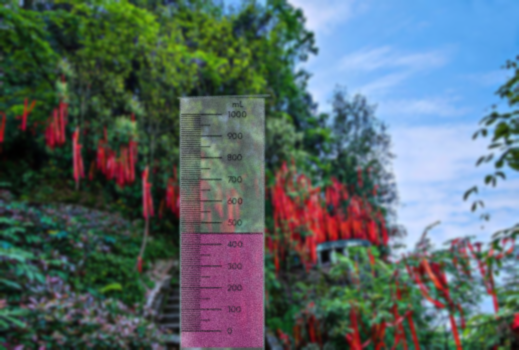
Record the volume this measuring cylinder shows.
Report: 450 mL
